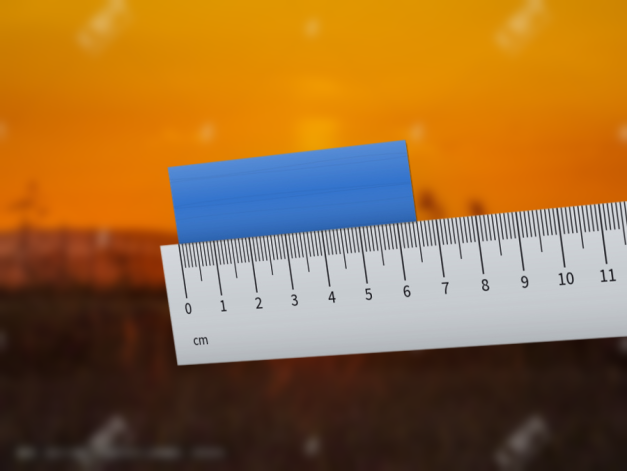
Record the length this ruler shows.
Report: 6.5 cm
